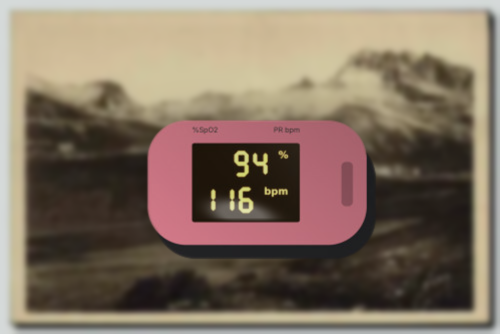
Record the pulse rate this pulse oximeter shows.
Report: 116 bpm
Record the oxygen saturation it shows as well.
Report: 94 %
